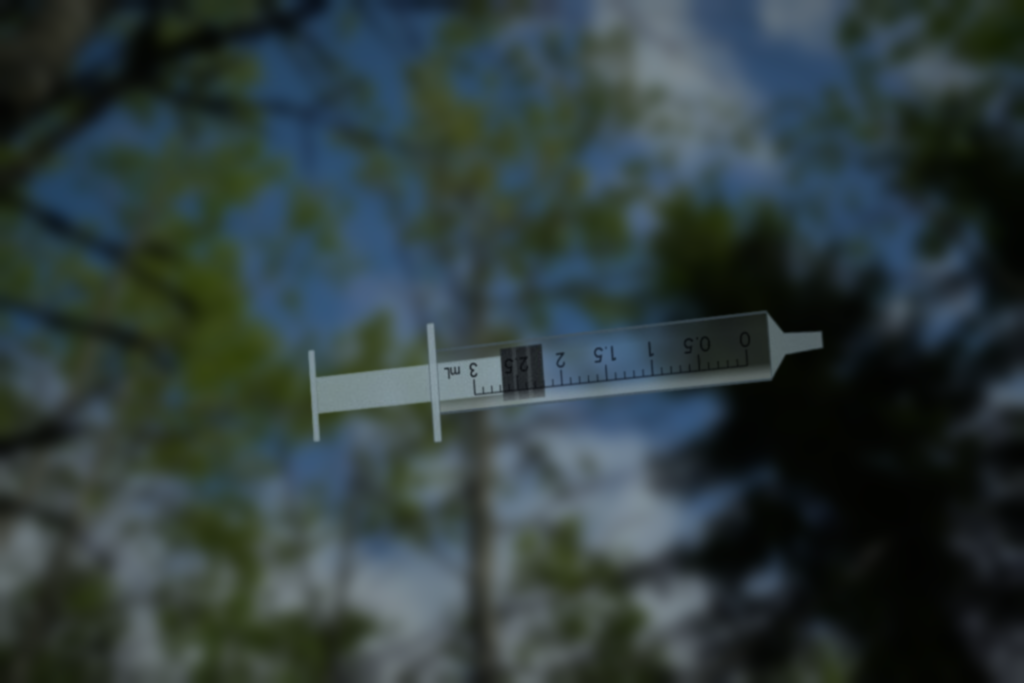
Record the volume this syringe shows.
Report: 2.2 mL
